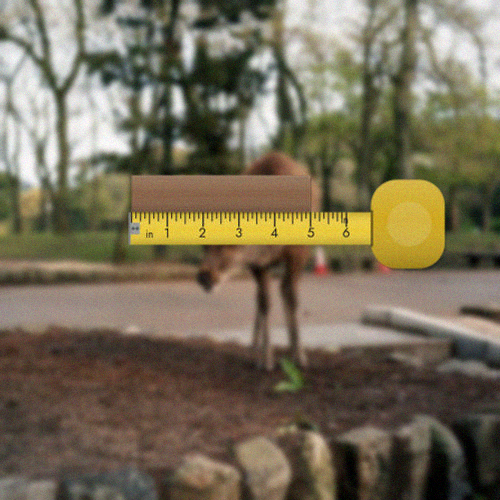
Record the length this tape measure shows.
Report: 5 in
